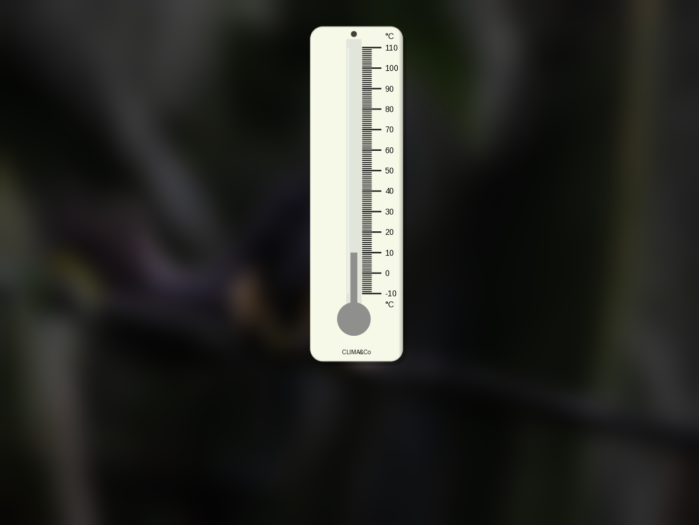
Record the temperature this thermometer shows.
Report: 10 °C
